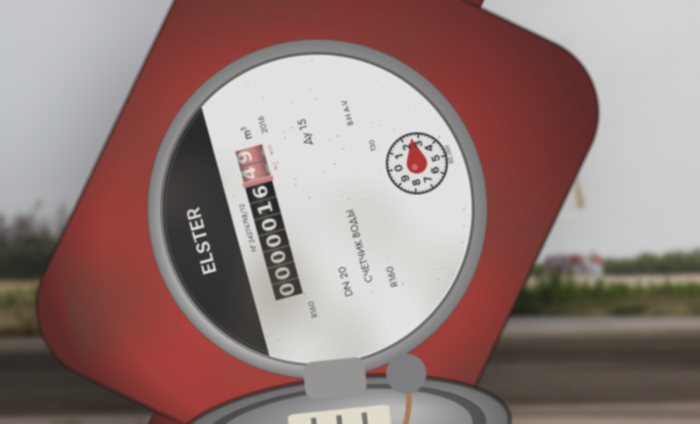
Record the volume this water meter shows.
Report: 16.492 m³
